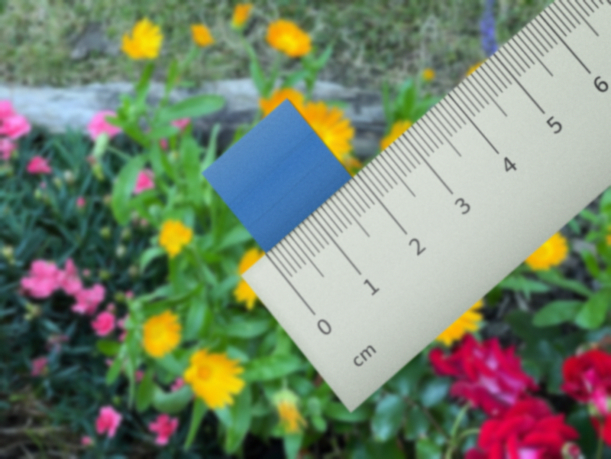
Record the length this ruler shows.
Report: 1.9 cm
